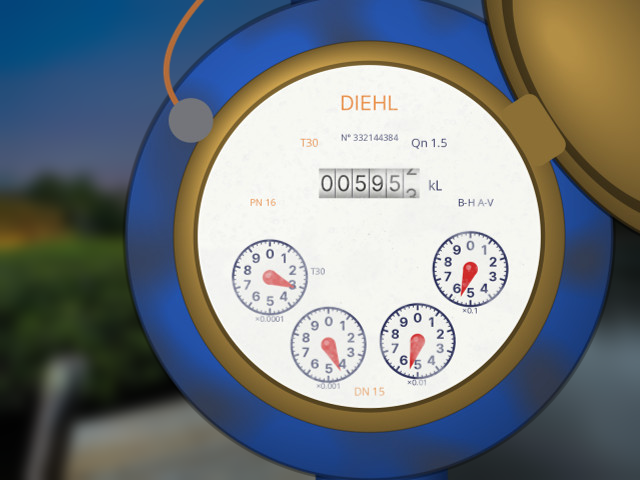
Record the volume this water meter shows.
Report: 5952.5543 kL
